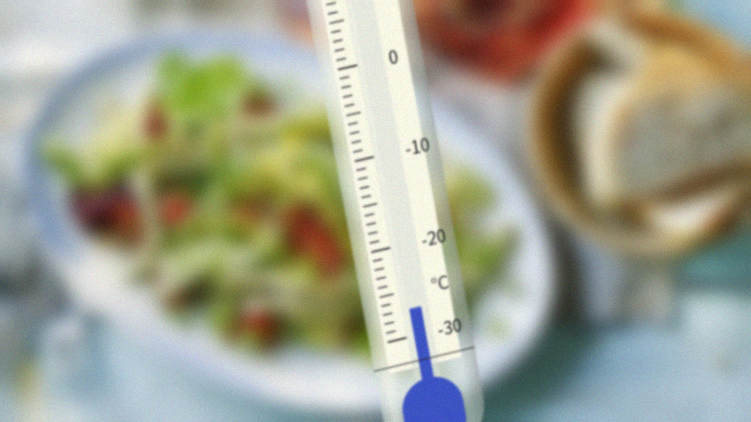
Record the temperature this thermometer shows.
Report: -27 °C
